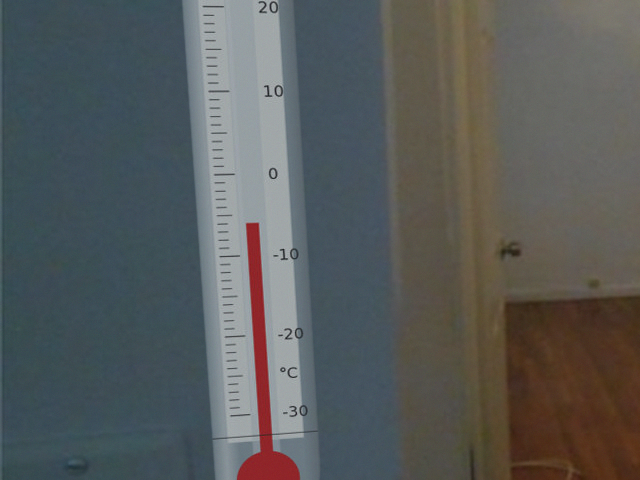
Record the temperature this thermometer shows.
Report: -6 °C
